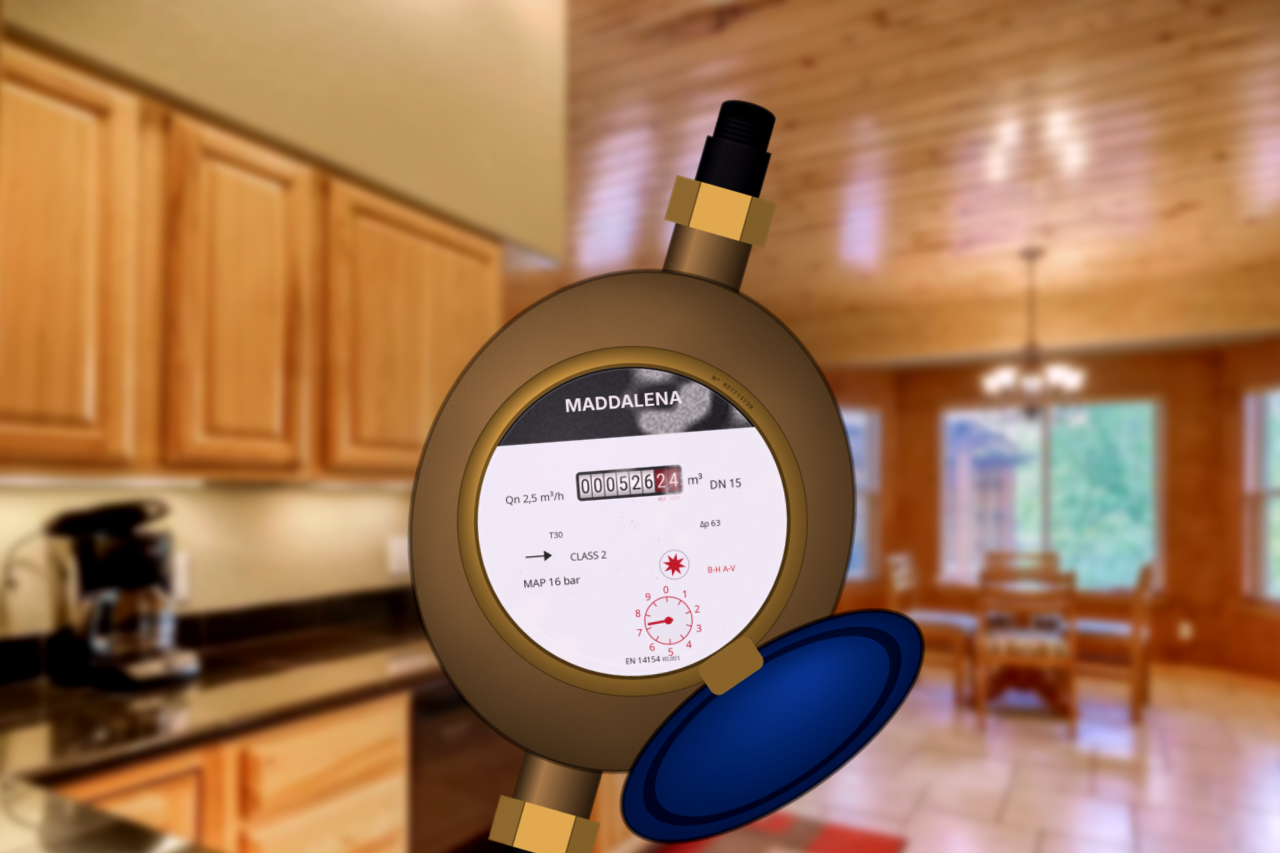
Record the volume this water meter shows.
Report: 526.247 m³
